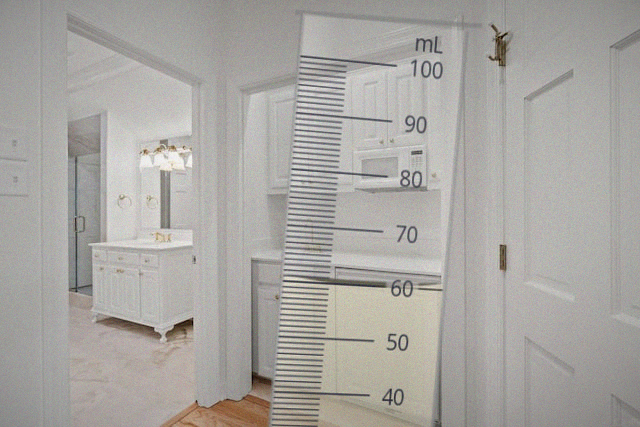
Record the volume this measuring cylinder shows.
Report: 60 mL
